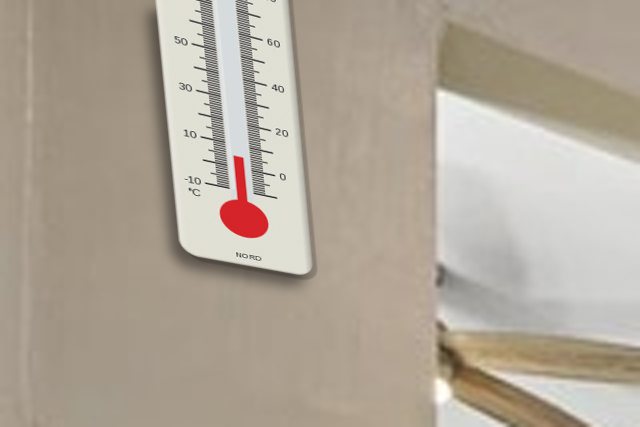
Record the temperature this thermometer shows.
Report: 5 °C
